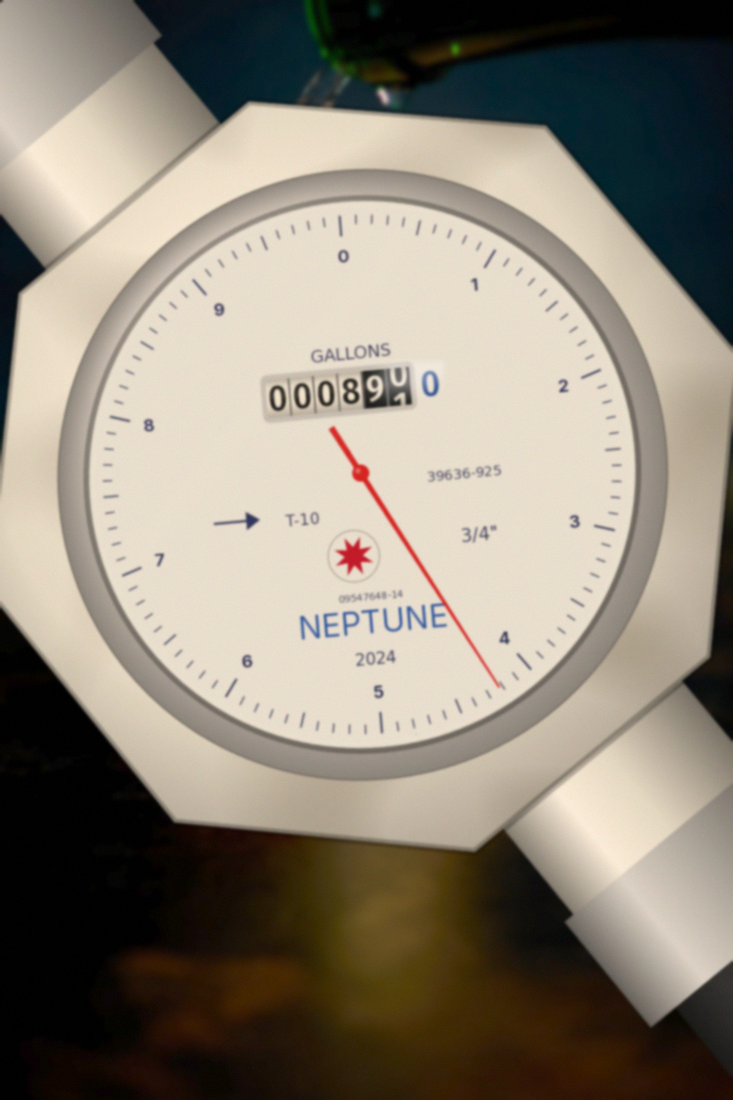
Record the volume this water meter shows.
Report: 8904.2 gal
